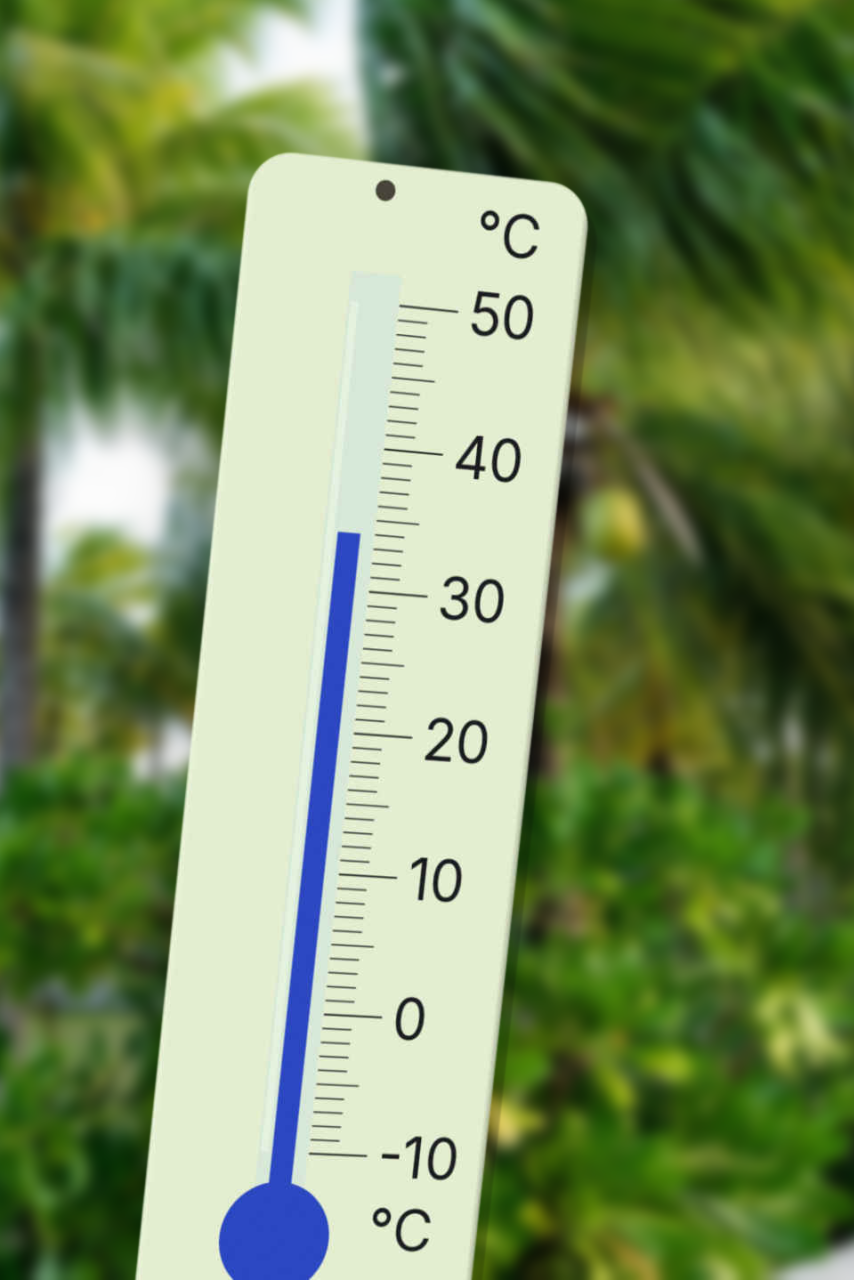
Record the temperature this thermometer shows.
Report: 34 °C
